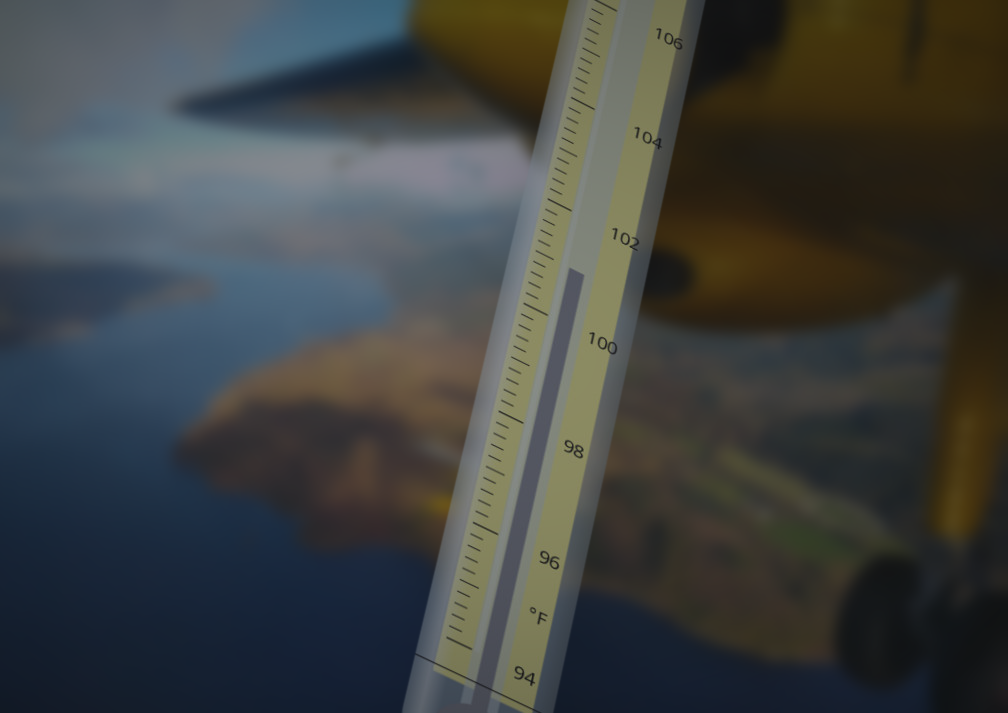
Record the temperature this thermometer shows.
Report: 101 °F
